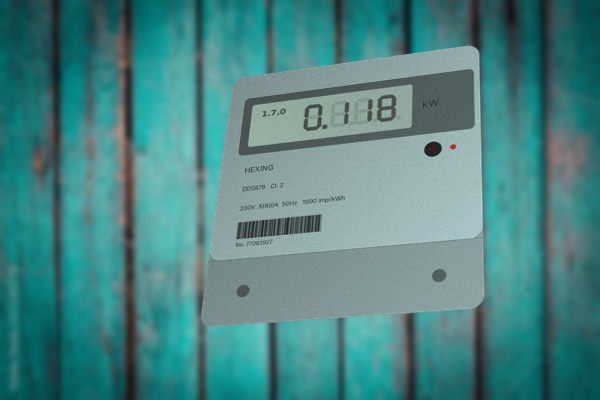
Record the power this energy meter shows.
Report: 0.118 kW
